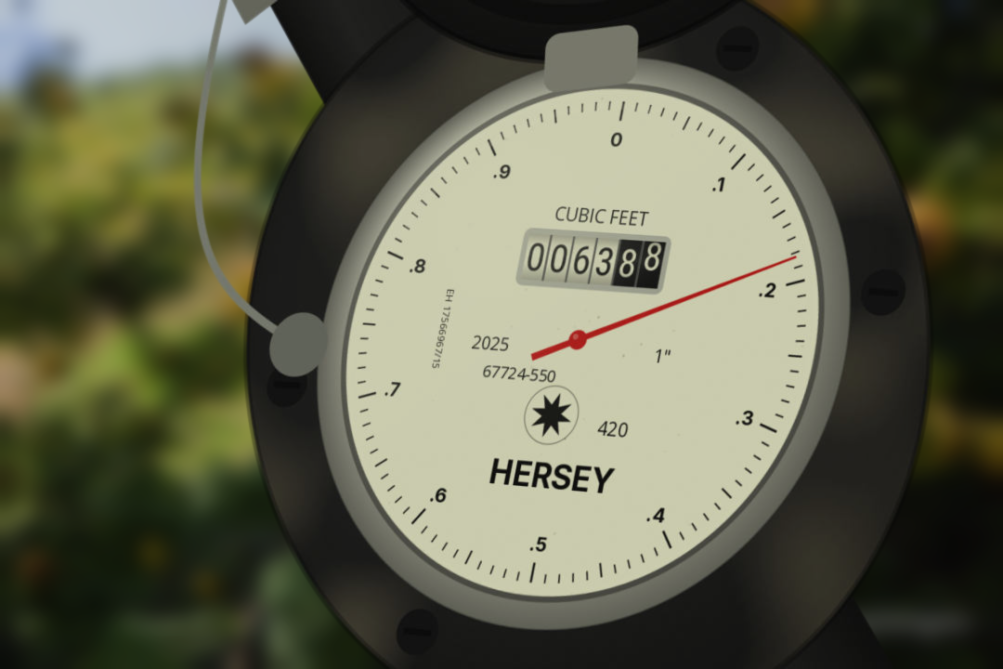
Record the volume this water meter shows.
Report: 6388.18 ft³
